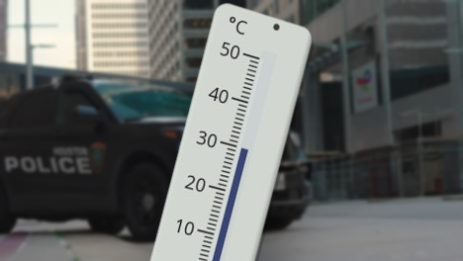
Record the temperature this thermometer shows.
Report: 30 °C
